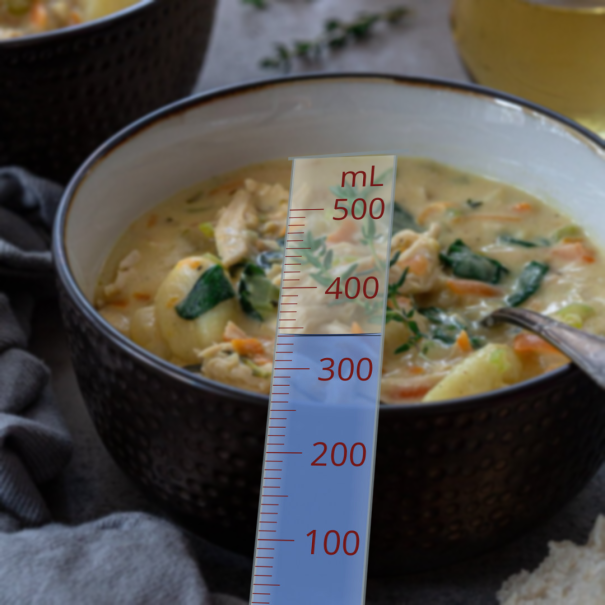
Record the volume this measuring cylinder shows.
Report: 340 mL
